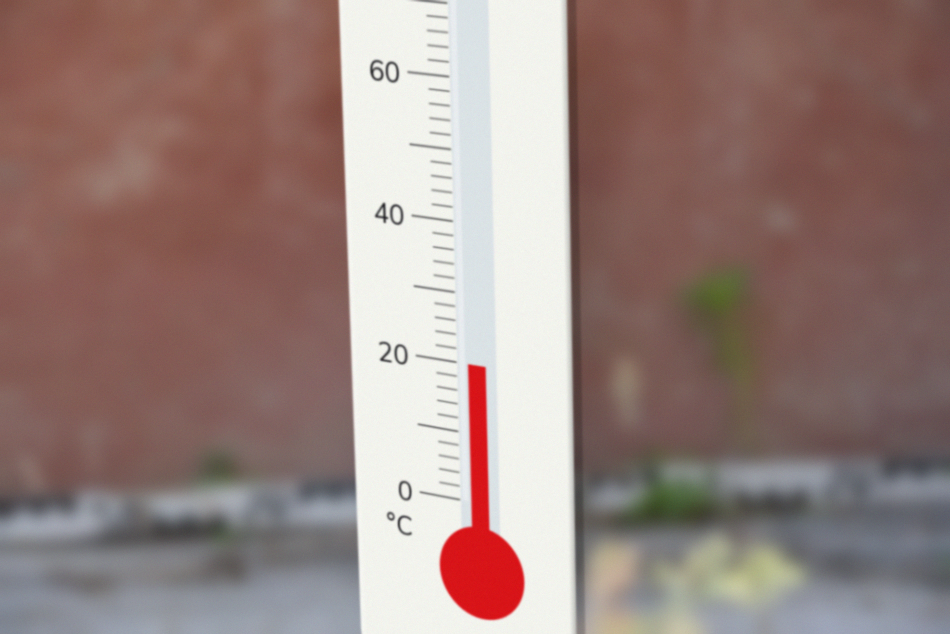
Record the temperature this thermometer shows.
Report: 20 °C
